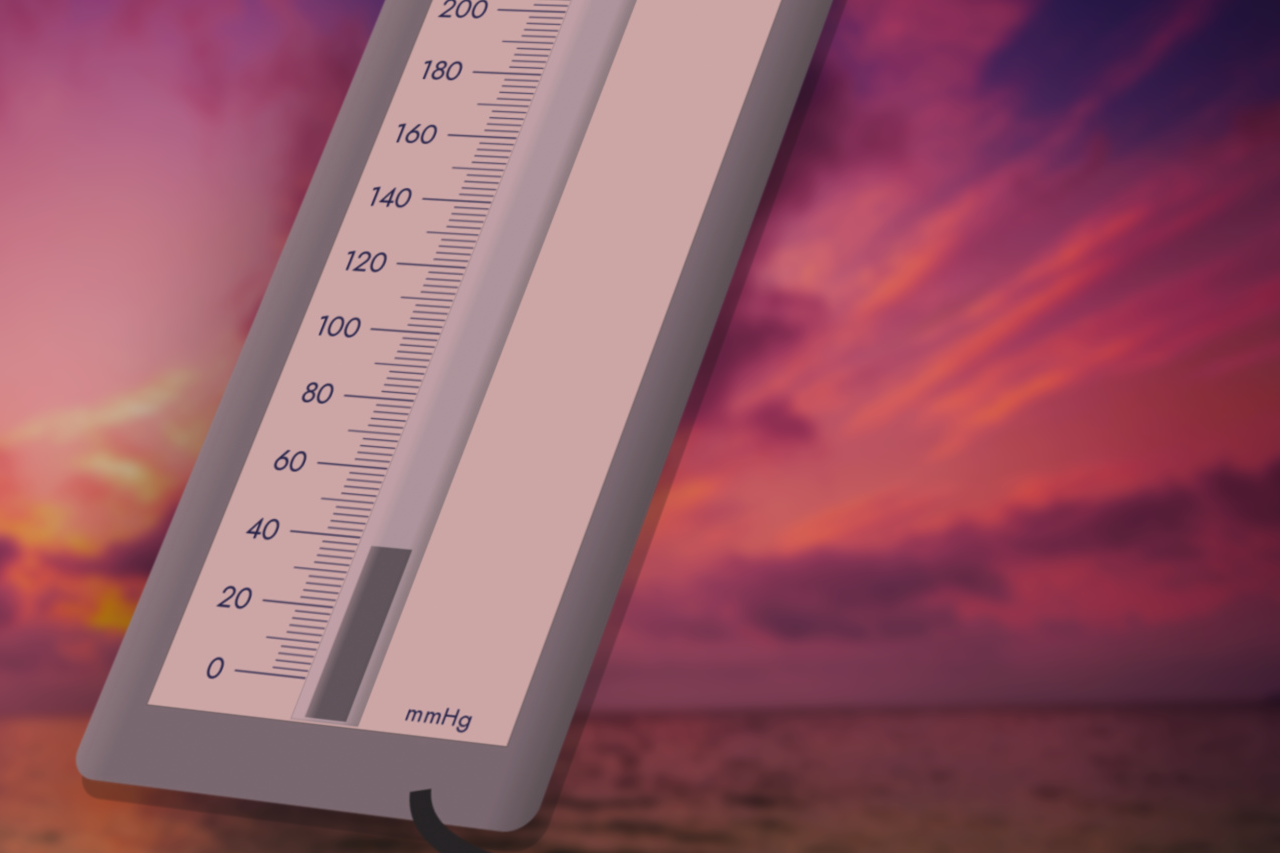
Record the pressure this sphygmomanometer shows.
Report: 38 mmHg
